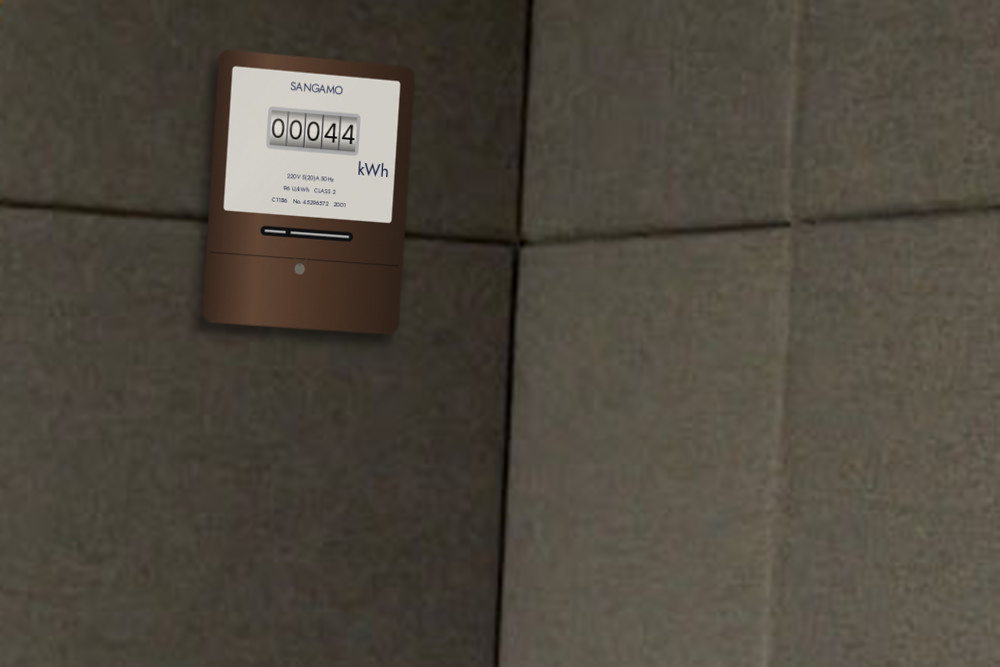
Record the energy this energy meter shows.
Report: 44 kWh
